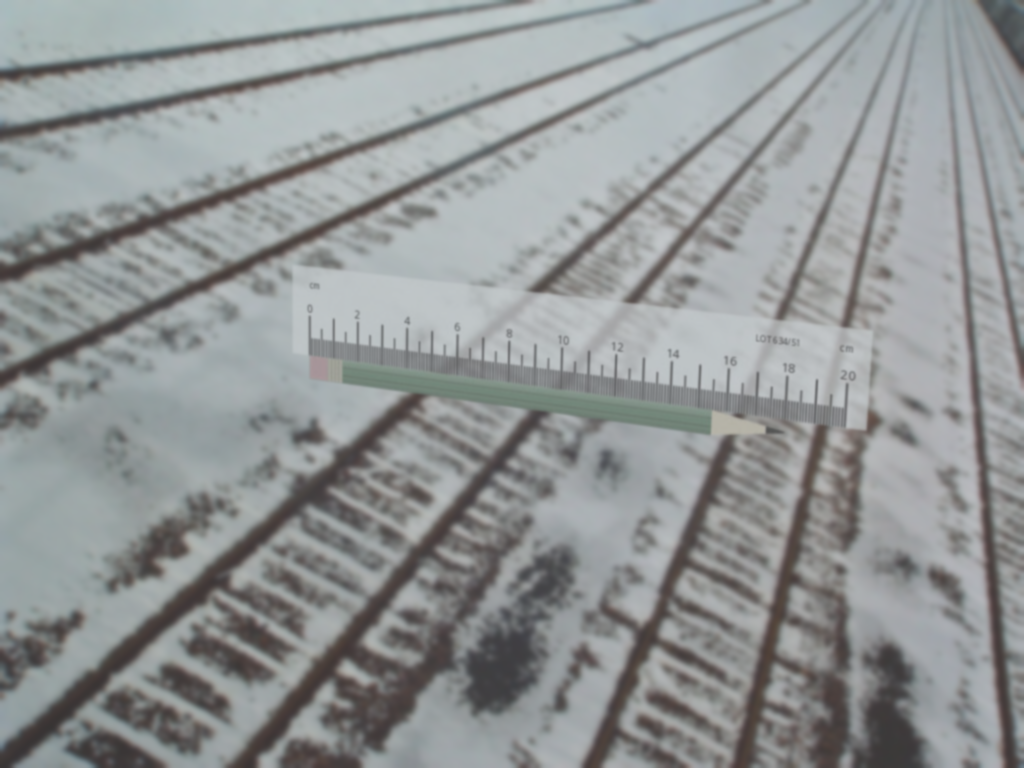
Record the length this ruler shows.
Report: 18 cm
